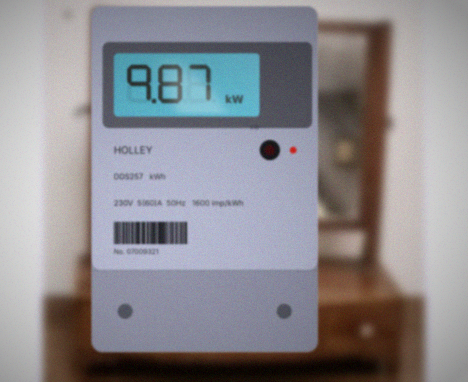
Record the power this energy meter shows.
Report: 9.87 kW
